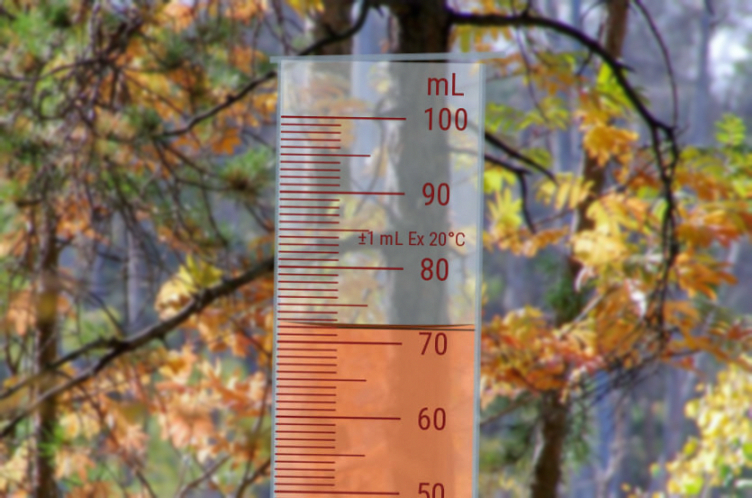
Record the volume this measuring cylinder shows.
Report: 72 mL
